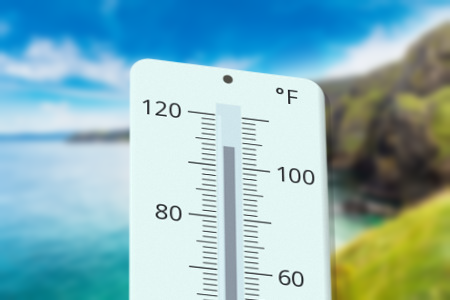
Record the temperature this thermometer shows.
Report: 108 °F
